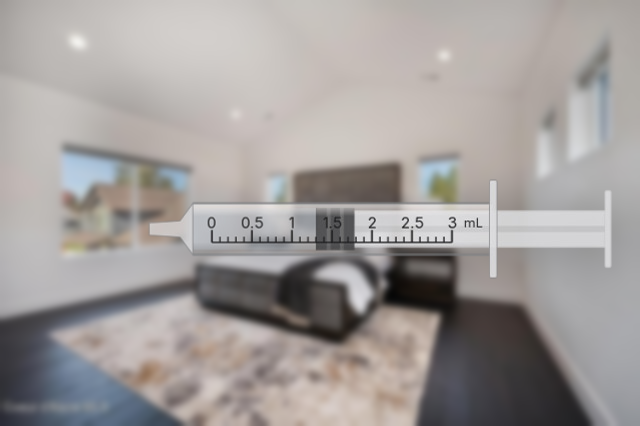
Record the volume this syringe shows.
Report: 1.3 mL
